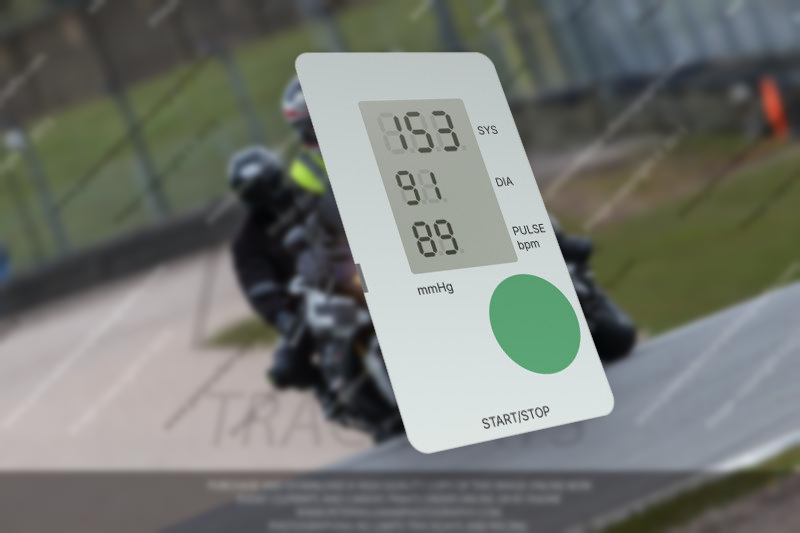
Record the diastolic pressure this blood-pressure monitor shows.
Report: 91 mmHg
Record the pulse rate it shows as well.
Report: 89 bpm
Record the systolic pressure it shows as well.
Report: 153 mmHg
